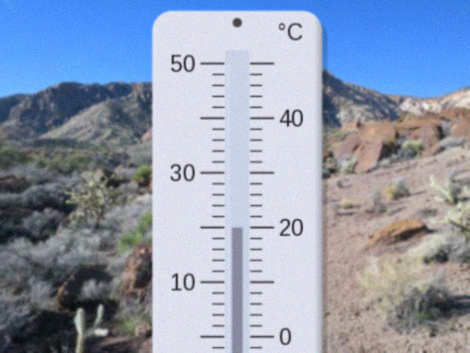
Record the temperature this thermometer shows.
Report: 20 °C
